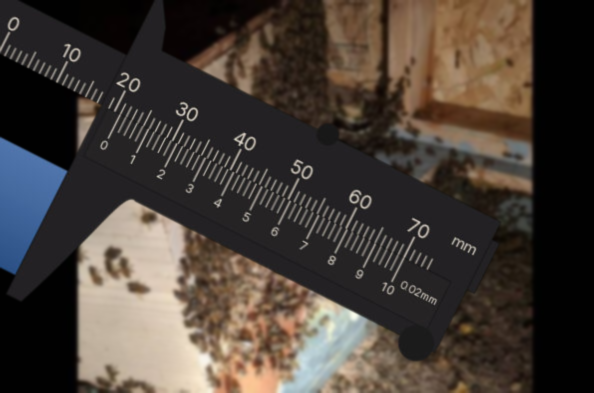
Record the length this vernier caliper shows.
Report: 21.0 mm
